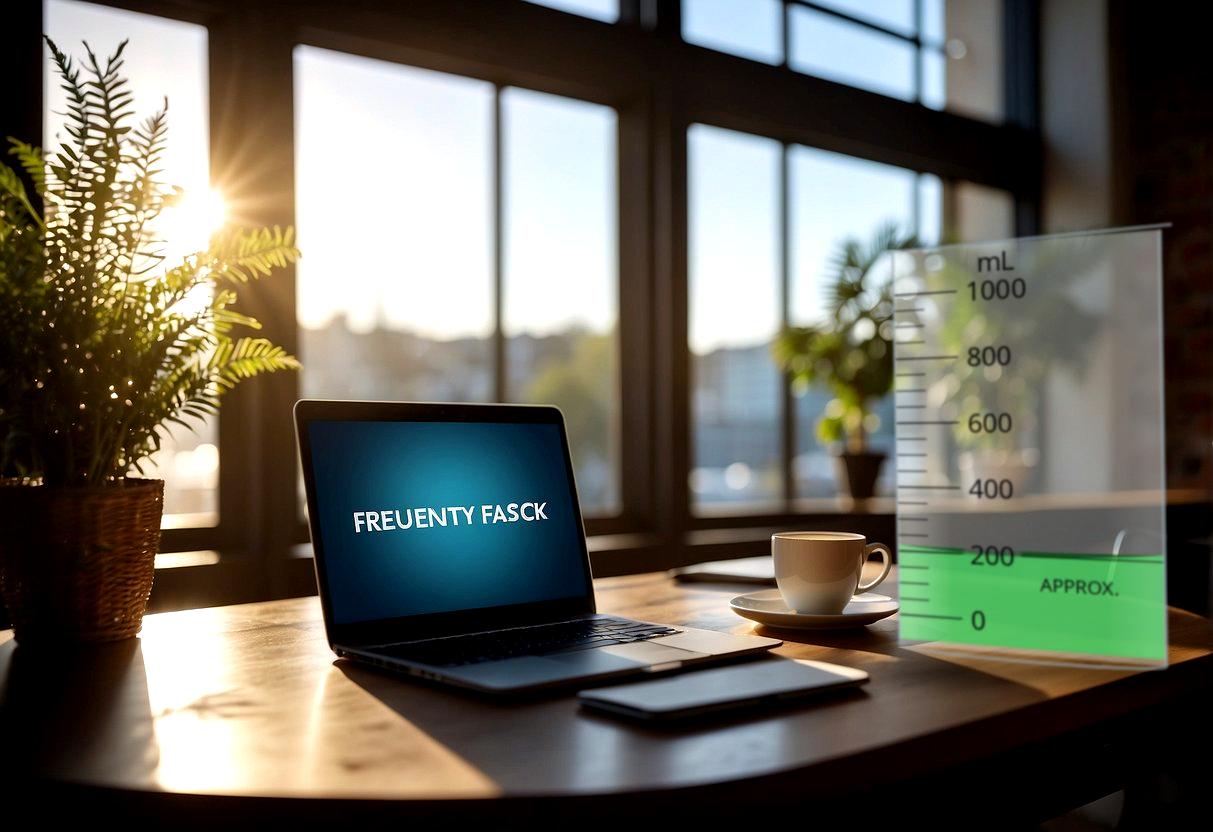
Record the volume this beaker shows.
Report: 200 mL
